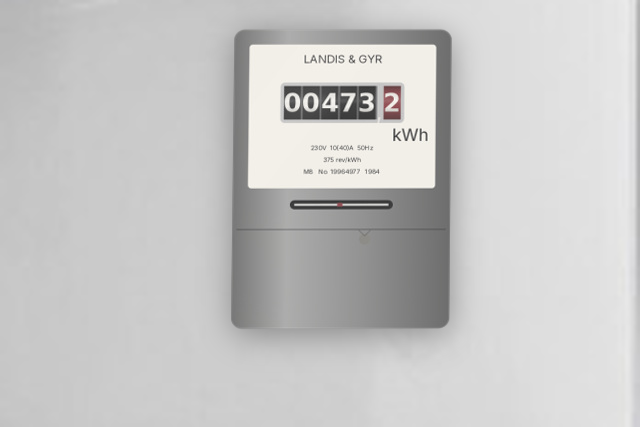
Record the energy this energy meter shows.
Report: 473.2 kWh
